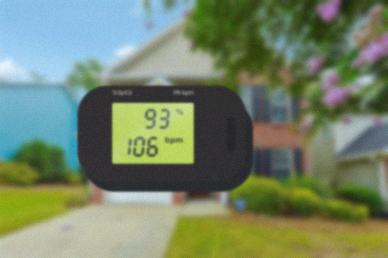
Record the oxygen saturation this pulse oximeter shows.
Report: 93 %
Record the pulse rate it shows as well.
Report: 106 bpm
